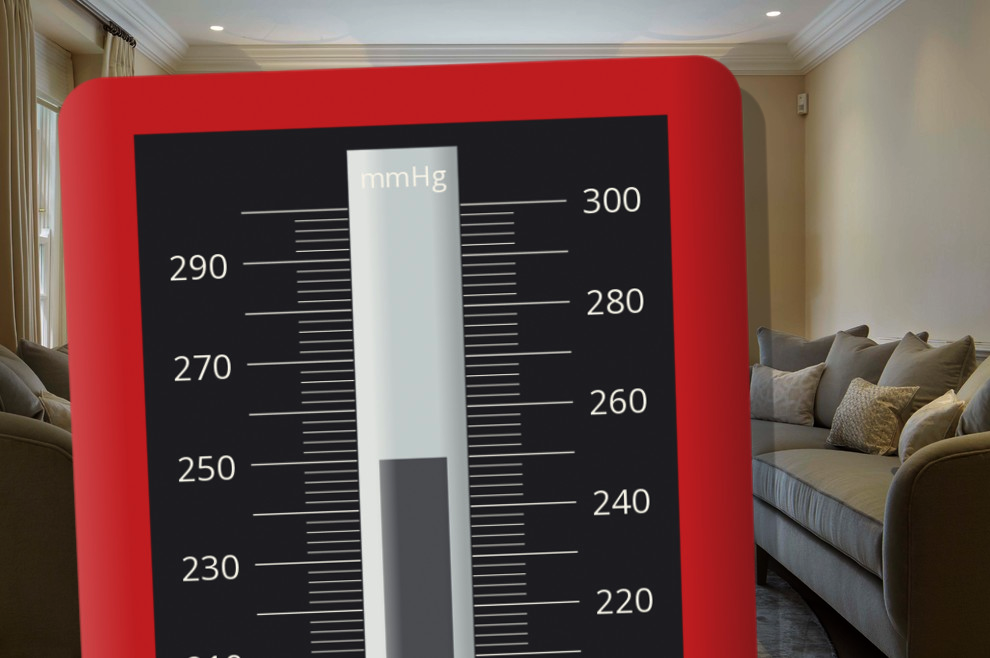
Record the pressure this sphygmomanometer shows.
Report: 250 mmHg
